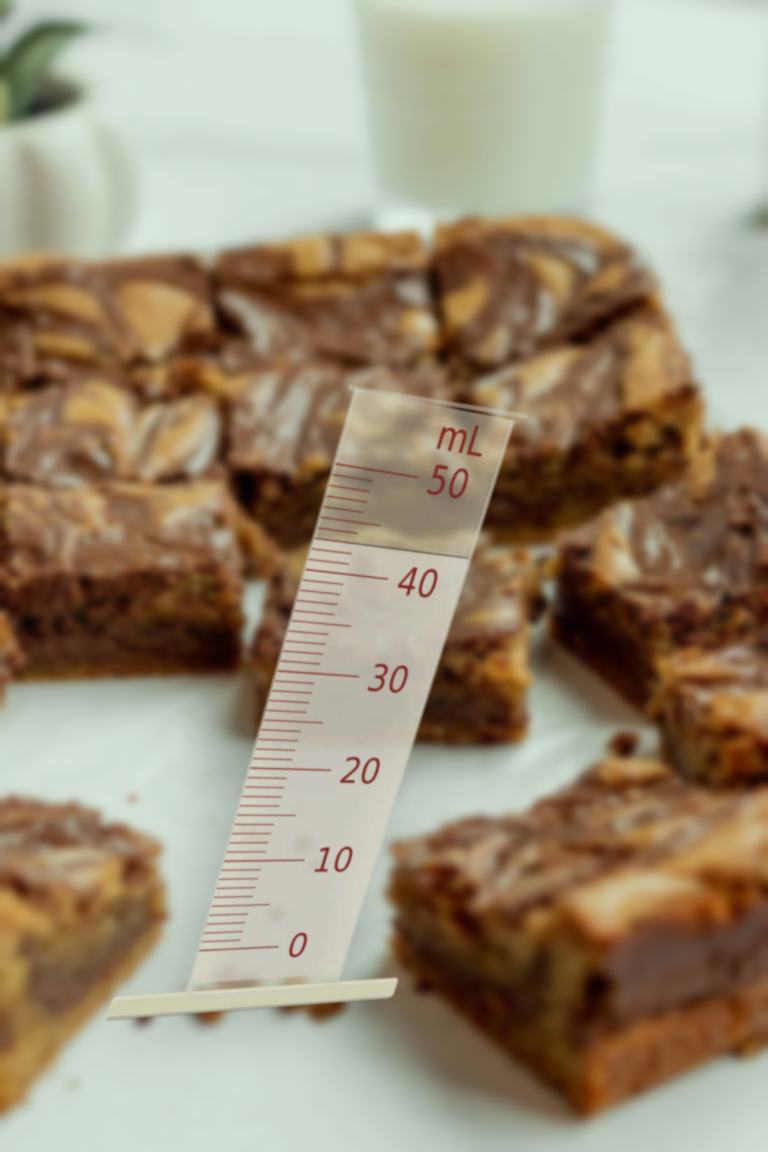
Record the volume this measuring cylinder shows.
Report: 43 mL
